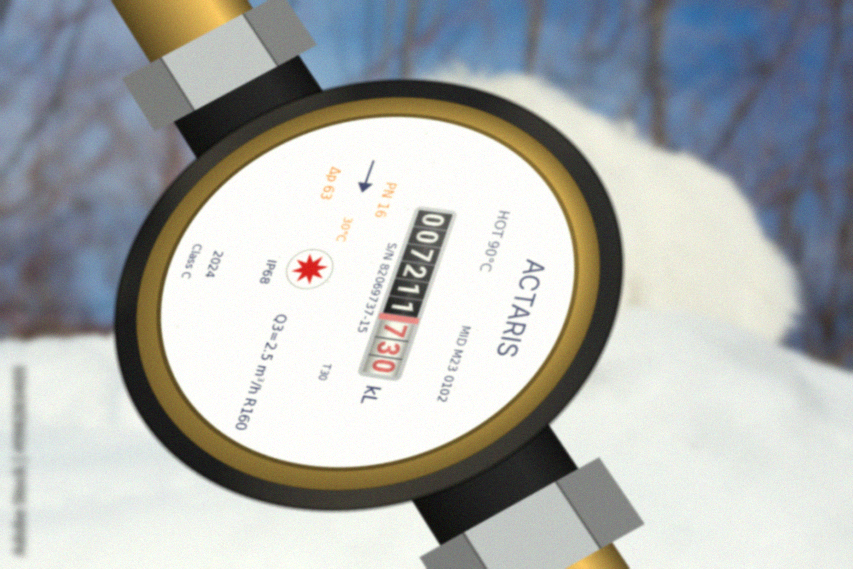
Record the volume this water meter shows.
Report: 7211.730 kL
